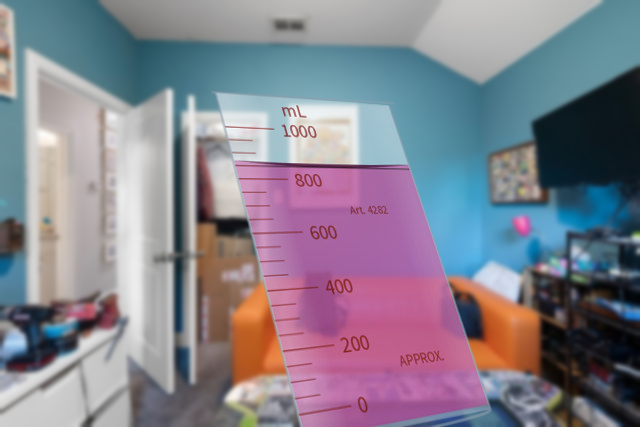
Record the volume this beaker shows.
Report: 850 mL
